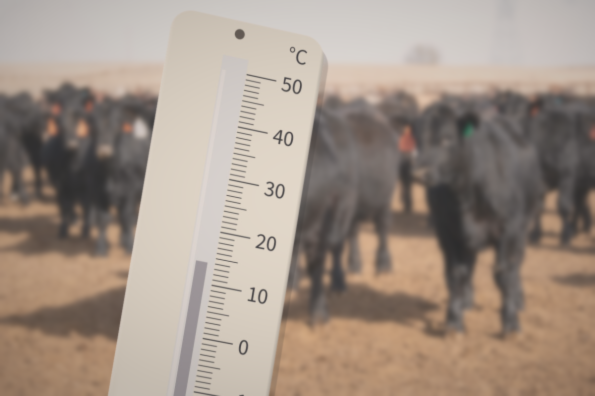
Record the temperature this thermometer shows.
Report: 14 °C
